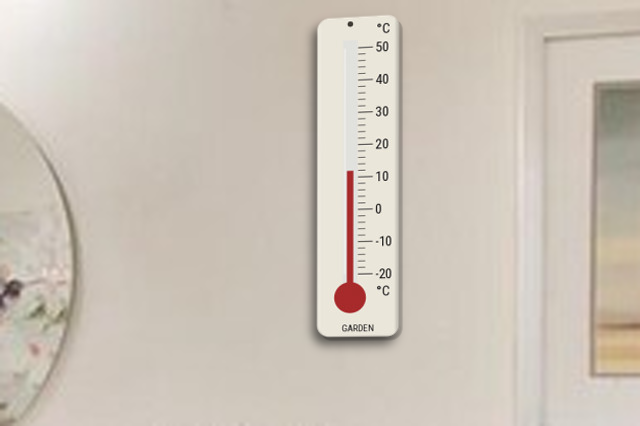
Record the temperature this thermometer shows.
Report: 12 °C
